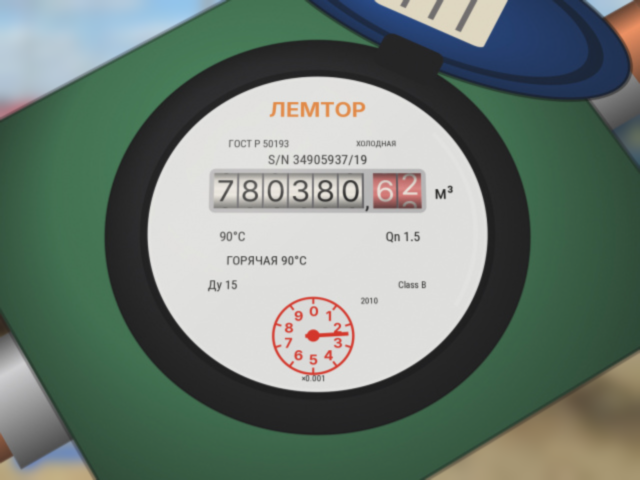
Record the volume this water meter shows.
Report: 780380.622 m³
